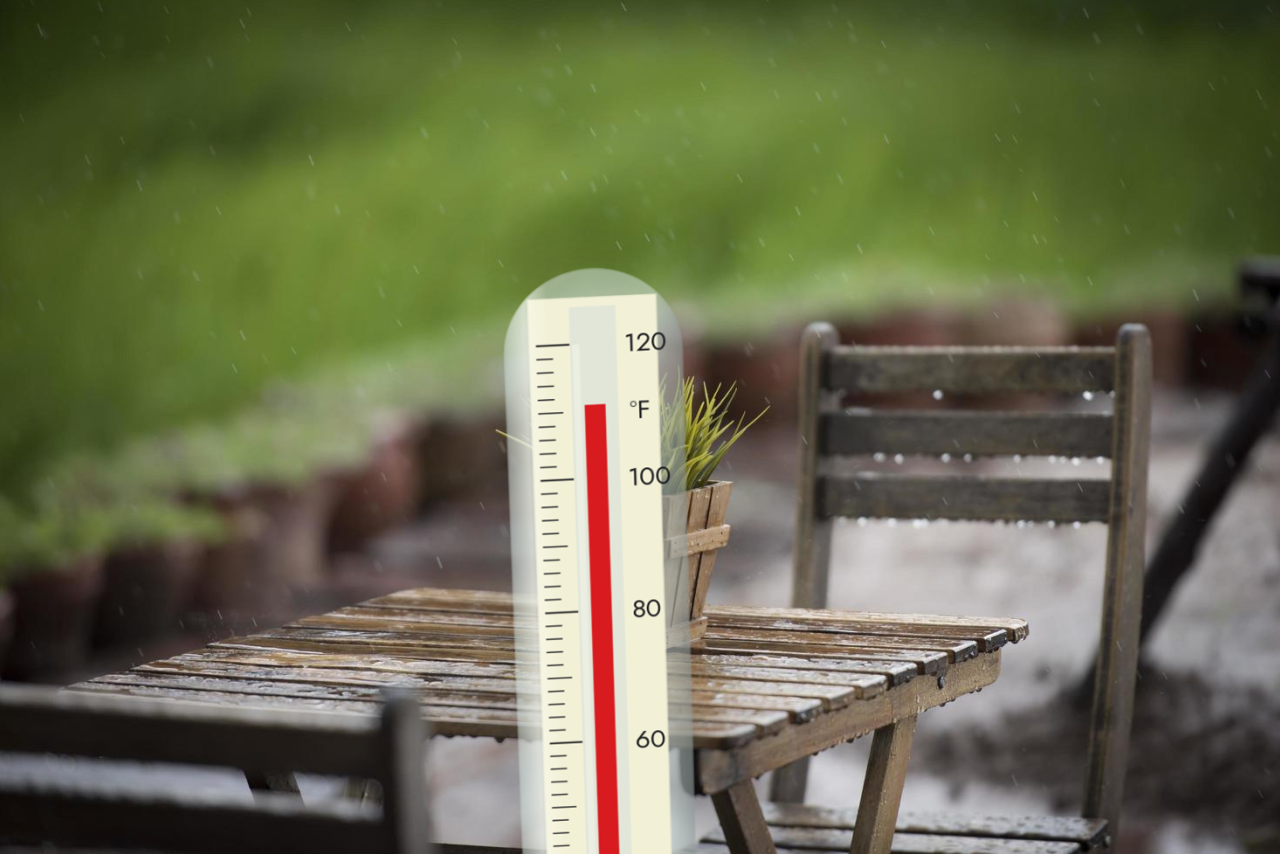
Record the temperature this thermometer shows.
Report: 111 °F
